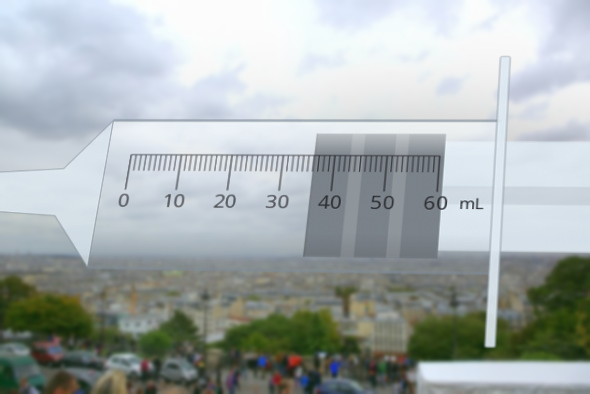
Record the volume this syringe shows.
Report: 36 mL
